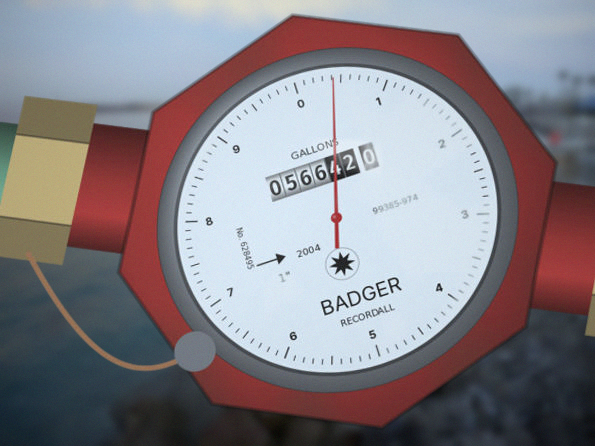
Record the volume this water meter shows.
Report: 566420.4 gal
